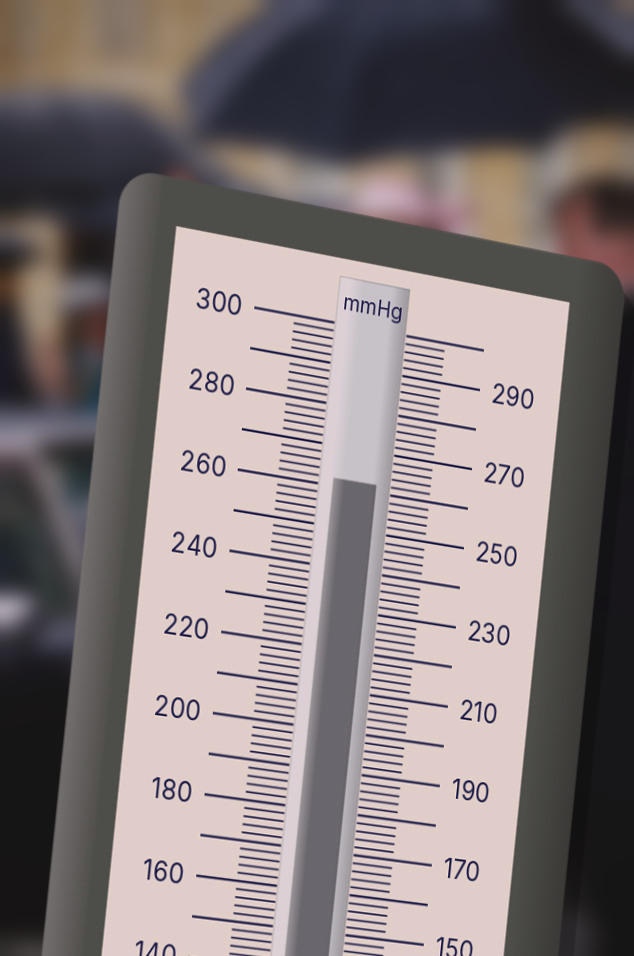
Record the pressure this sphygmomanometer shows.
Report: 262 mmHg
